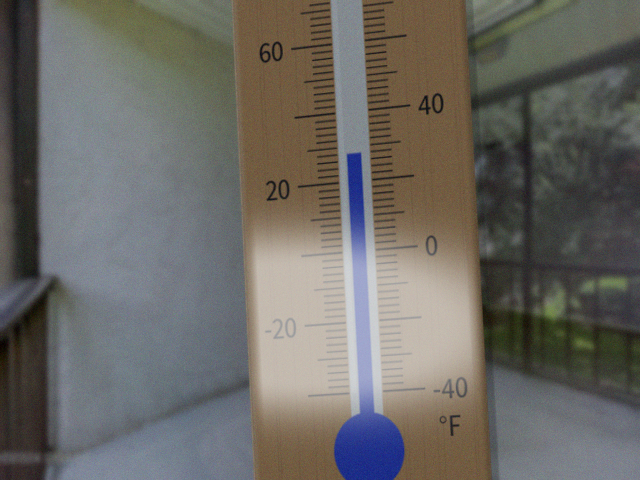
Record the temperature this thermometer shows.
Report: 28 °F
